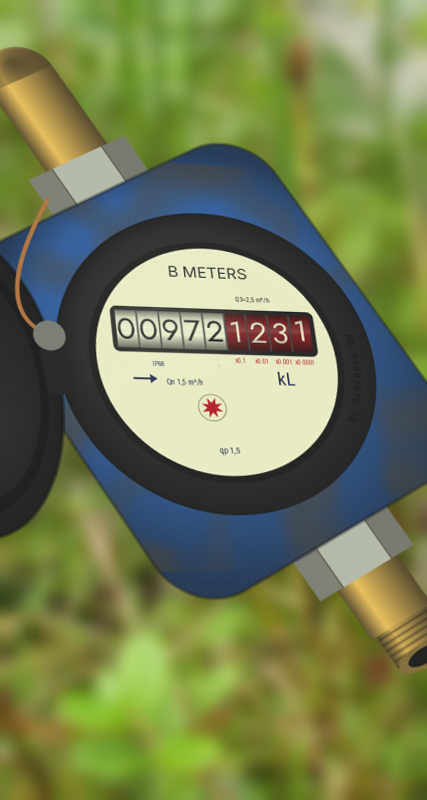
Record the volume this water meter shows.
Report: 972.1231 kL
